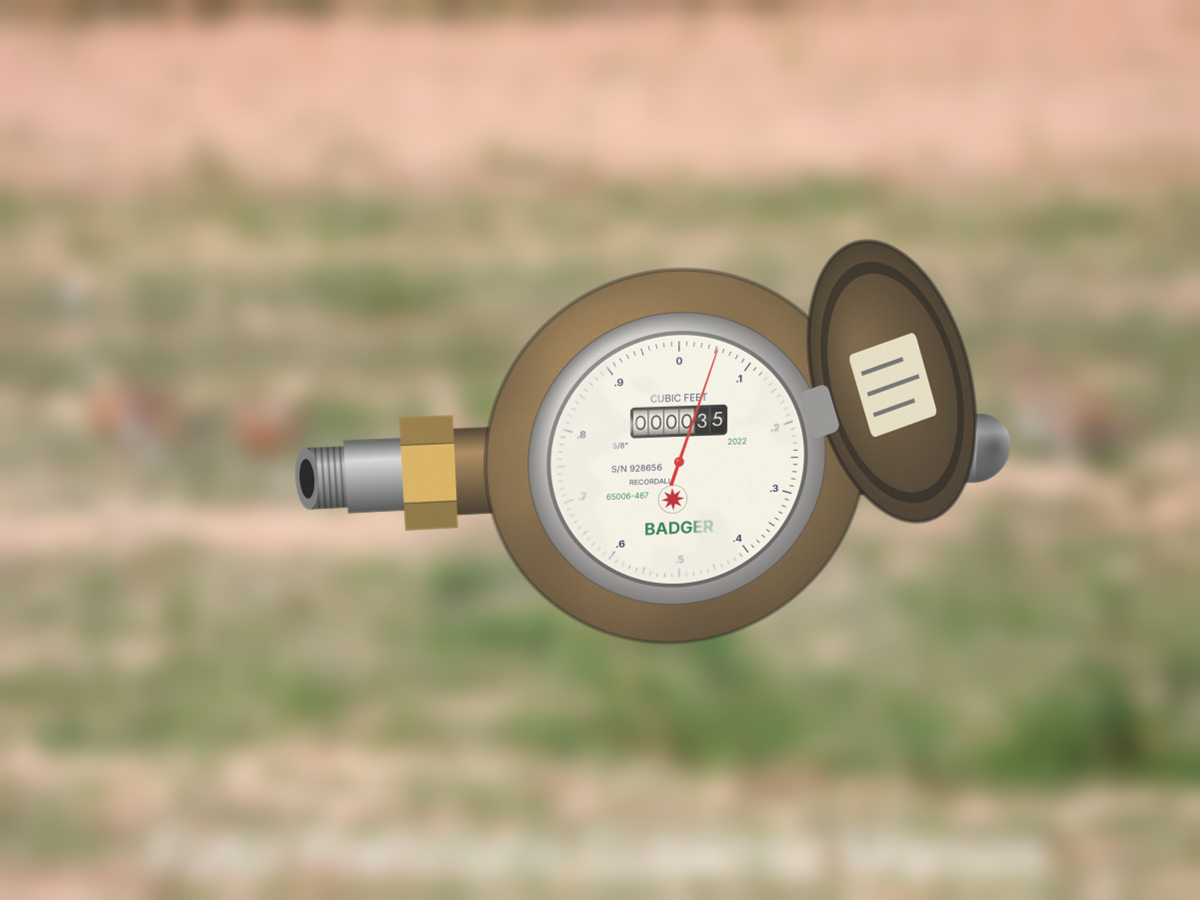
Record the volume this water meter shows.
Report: 35.05 ft³
